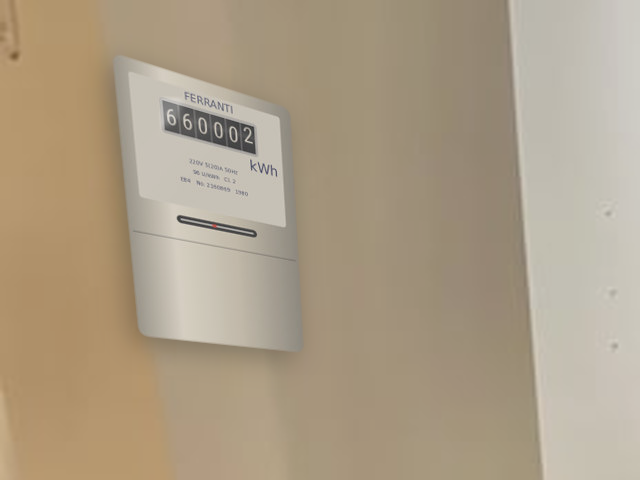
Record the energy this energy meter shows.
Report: 660002 kWh
